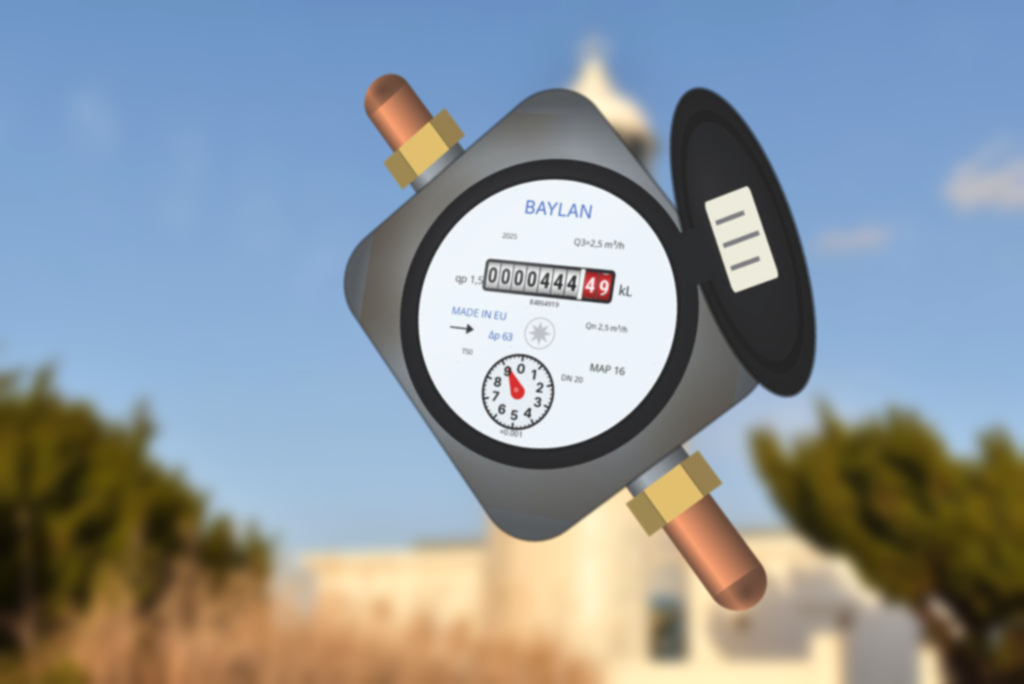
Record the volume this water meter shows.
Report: 444.489 kL
